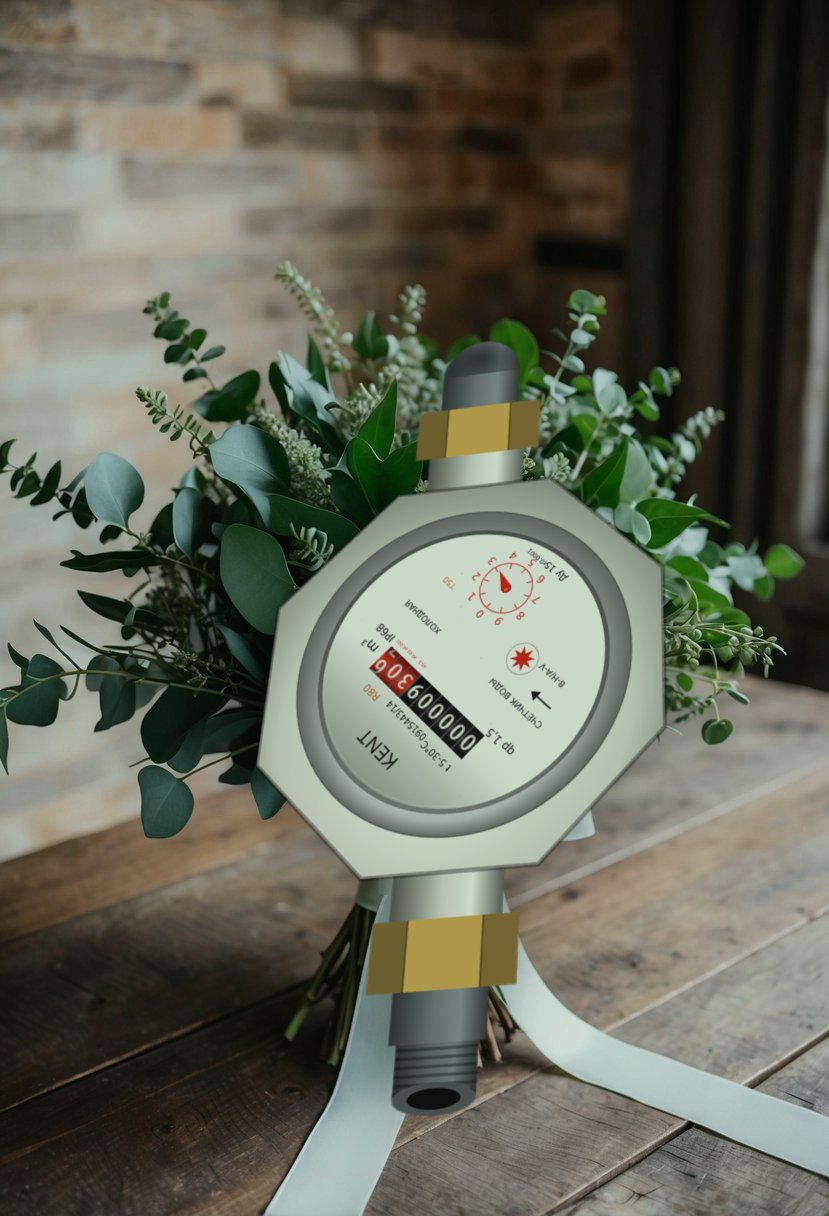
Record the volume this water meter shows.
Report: 9.3063 m³
